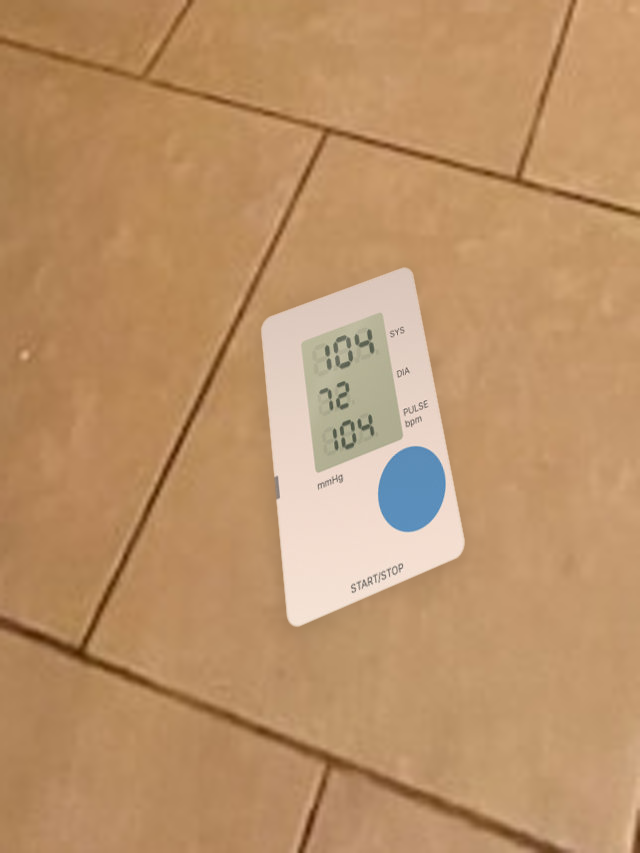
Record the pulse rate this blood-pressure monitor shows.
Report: 104 bpm
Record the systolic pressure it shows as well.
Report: 104 mmHg
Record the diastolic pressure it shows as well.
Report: 72 mmHg
